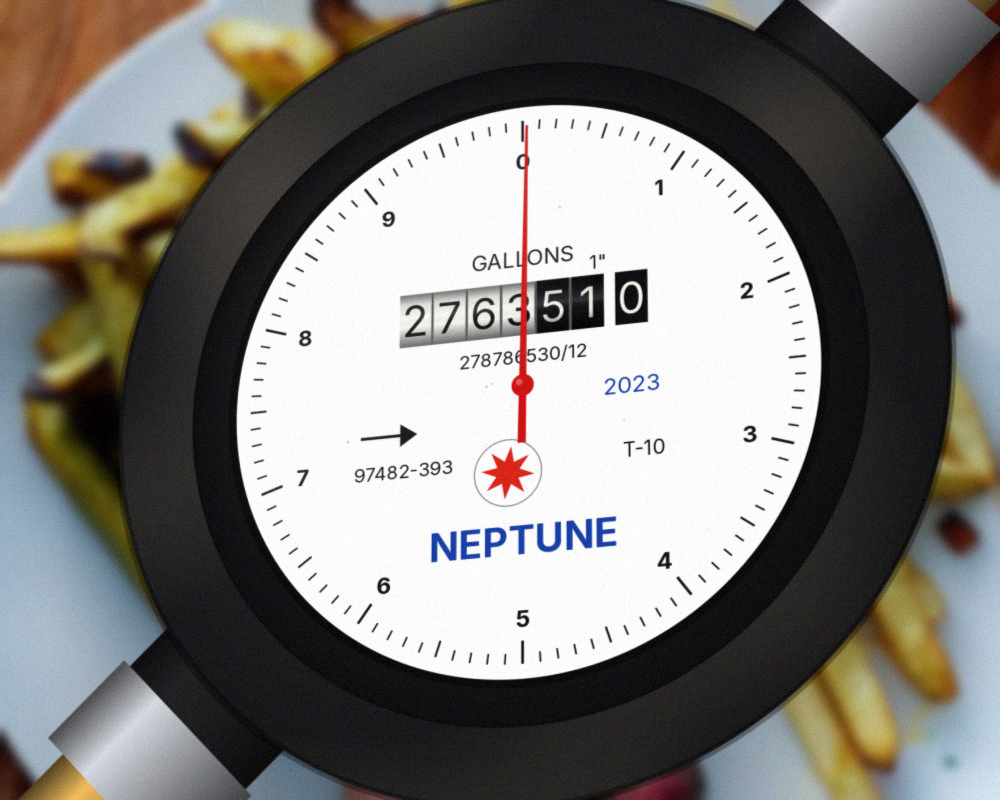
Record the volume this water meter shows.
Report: 2763510.0 gal
